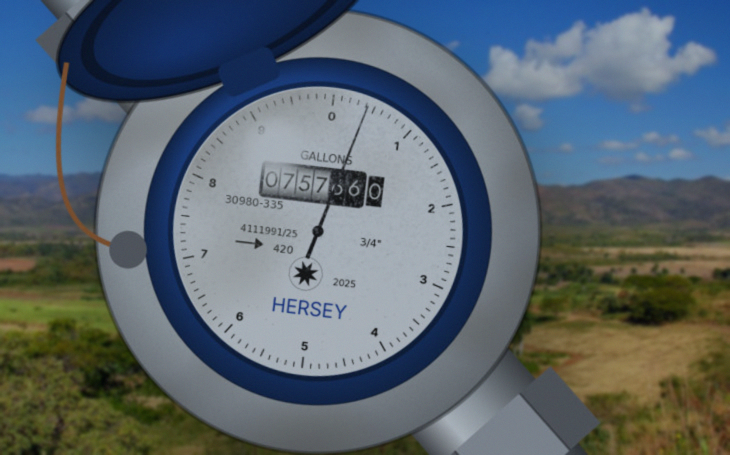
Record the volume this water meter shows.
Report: 757660.4 gal
